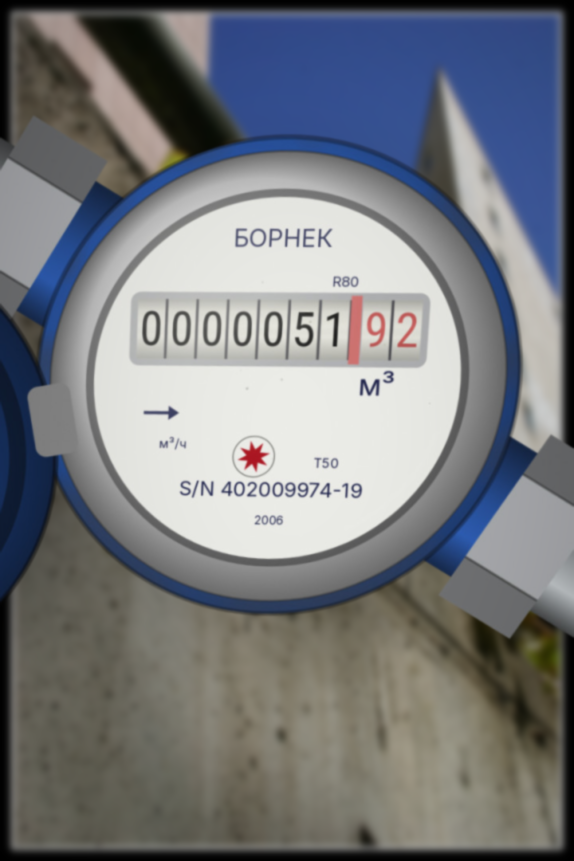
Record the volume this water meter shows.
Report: 51.92 m³
